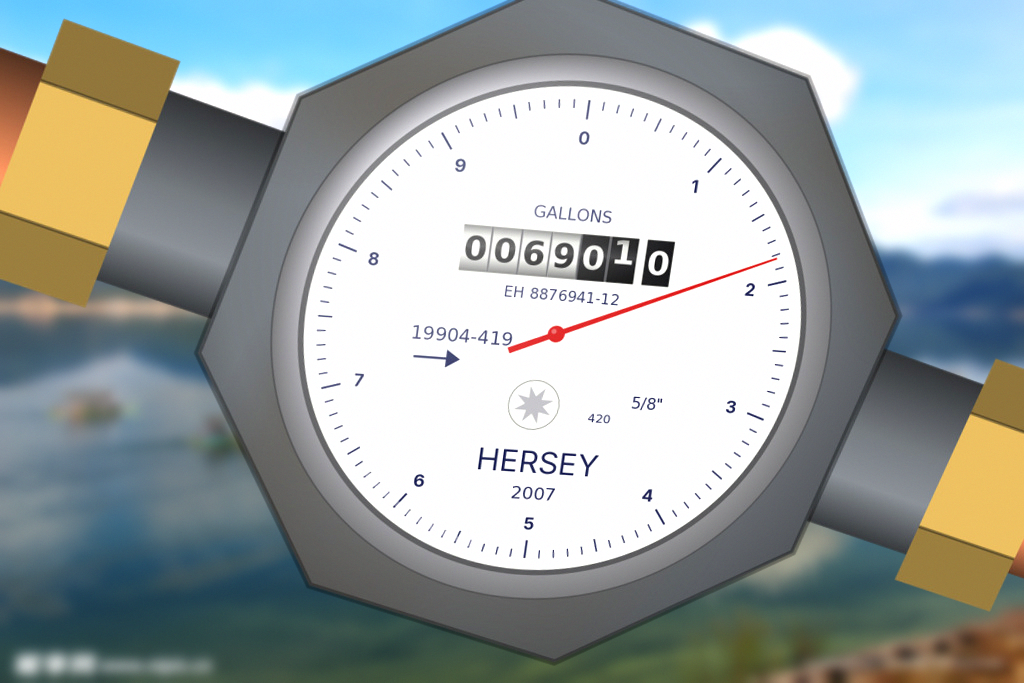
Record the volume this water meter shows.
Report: 69011.8 gal
